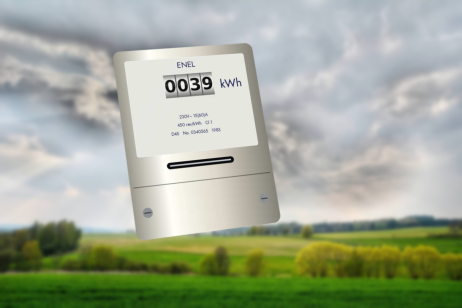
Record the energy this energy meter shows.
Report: 39 kWh
